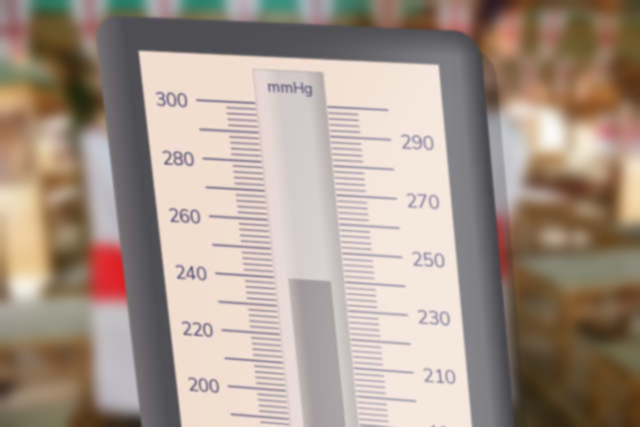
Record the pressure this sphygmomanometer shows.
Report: 240 mmHg
